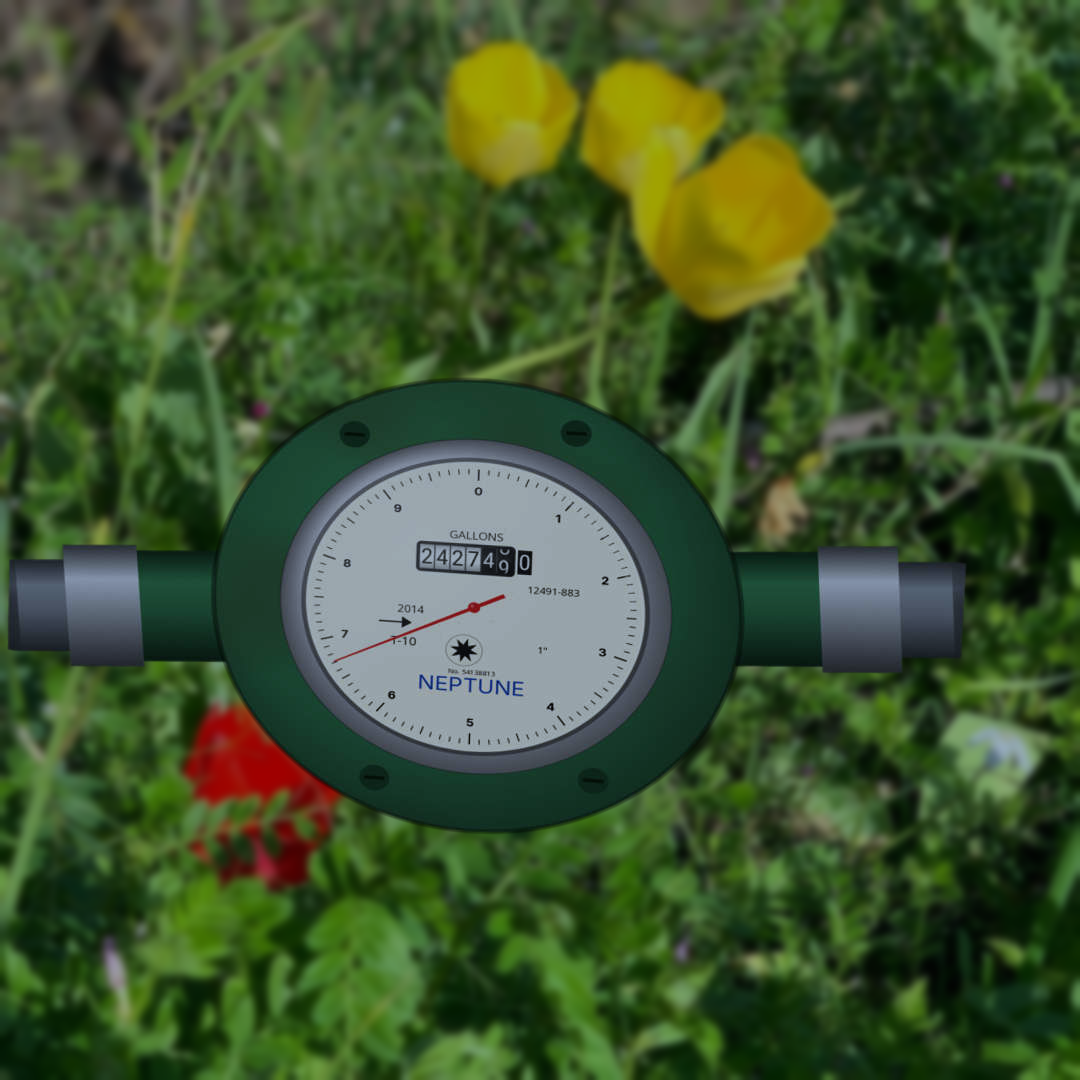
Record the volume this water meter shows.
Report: 2427486.7 gal
